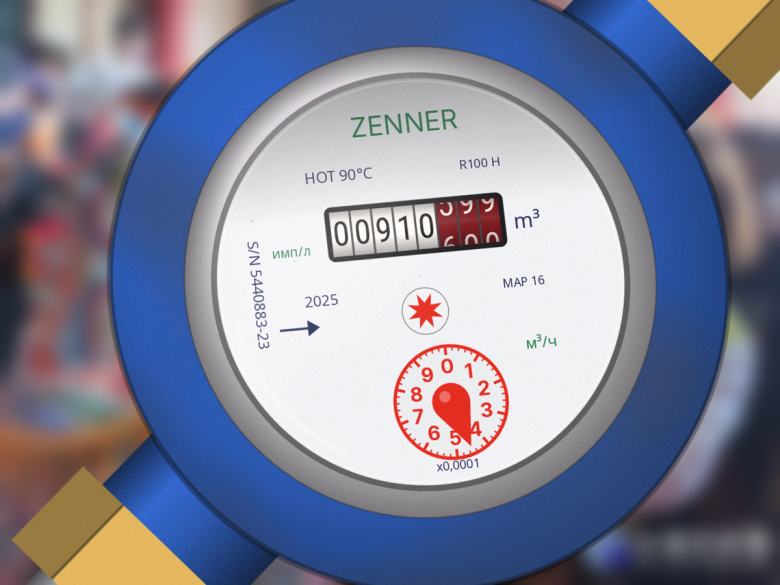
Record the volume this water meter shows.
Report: 910.5994 m³
